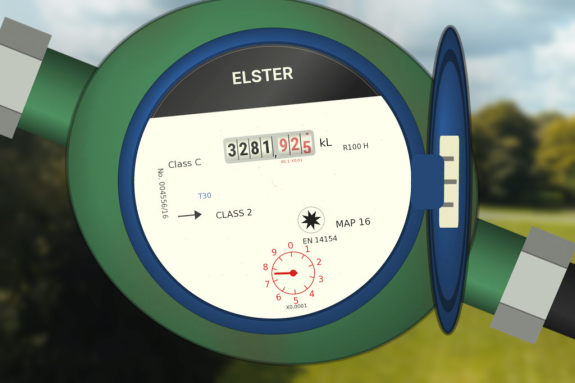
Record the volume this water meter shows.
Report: 3281.9247 kL
